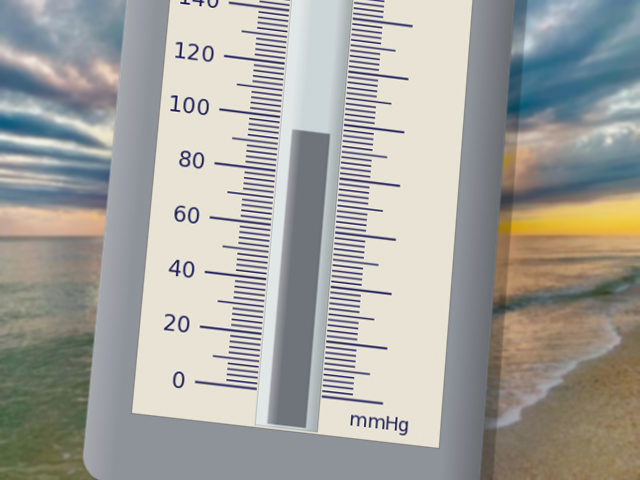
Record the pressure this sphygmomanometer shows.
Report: 96 mmHg
